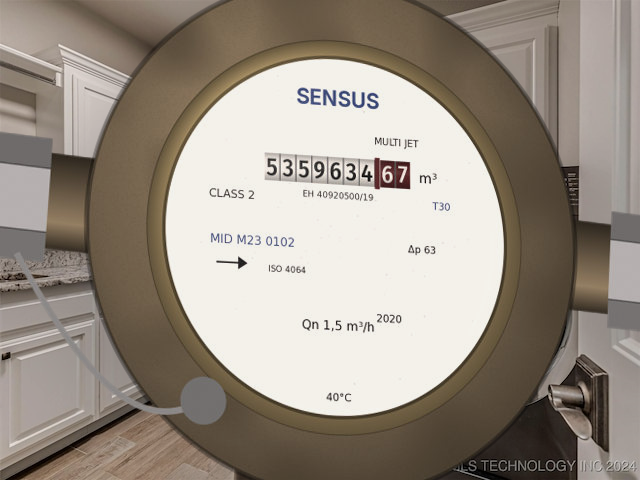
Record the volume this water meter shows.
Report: 5359634.67 m³
